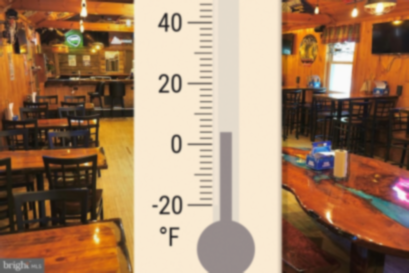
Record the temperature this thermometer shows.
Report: 4 °F
